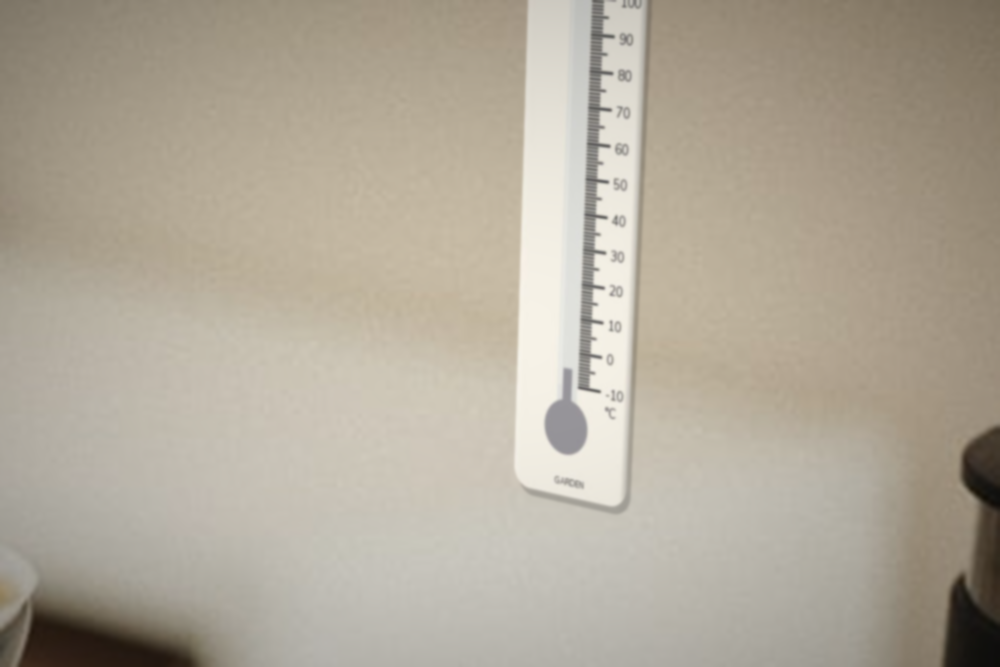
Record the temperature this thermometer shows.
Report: -5 °C
